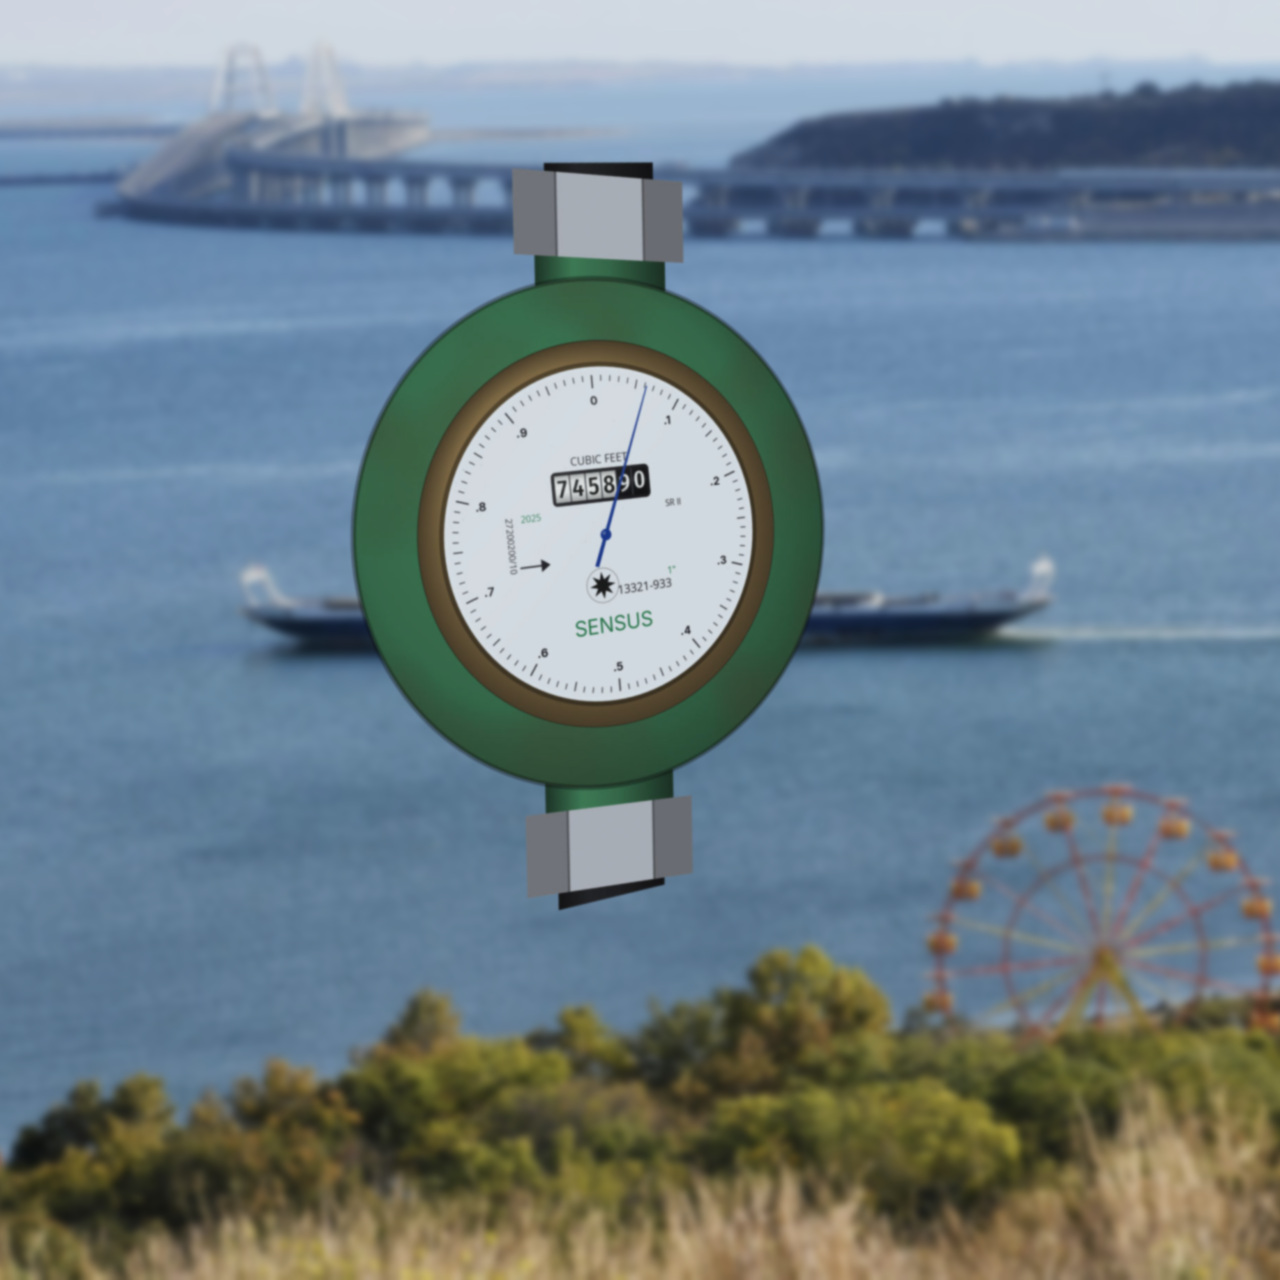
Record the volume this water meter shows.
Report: 745890.06 ft³
